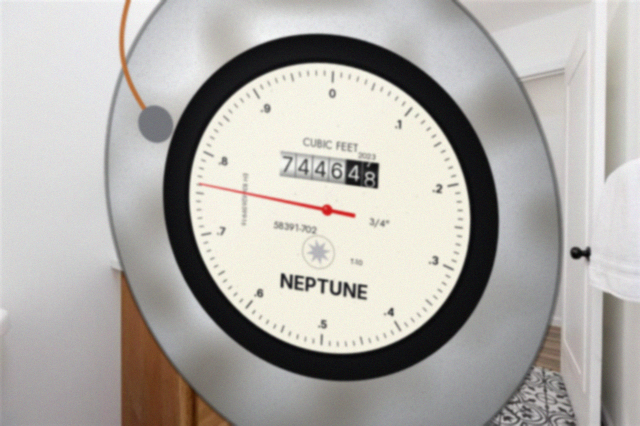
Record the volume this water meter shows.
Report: 744647.76 ft³
